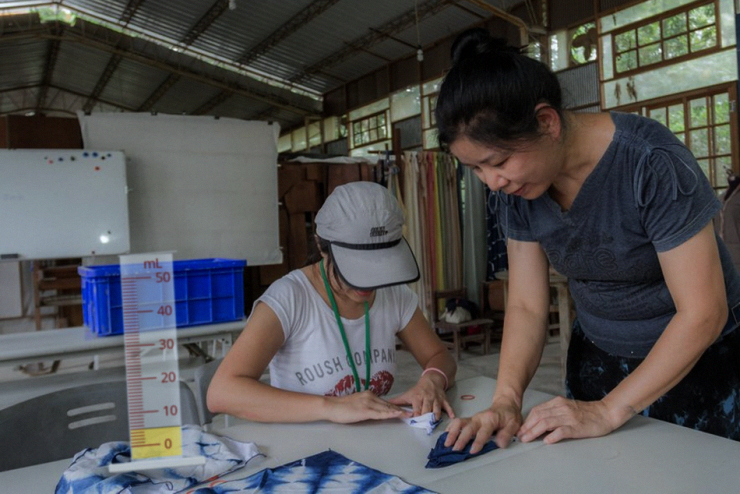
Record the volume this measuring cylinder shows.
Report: 5 mL
